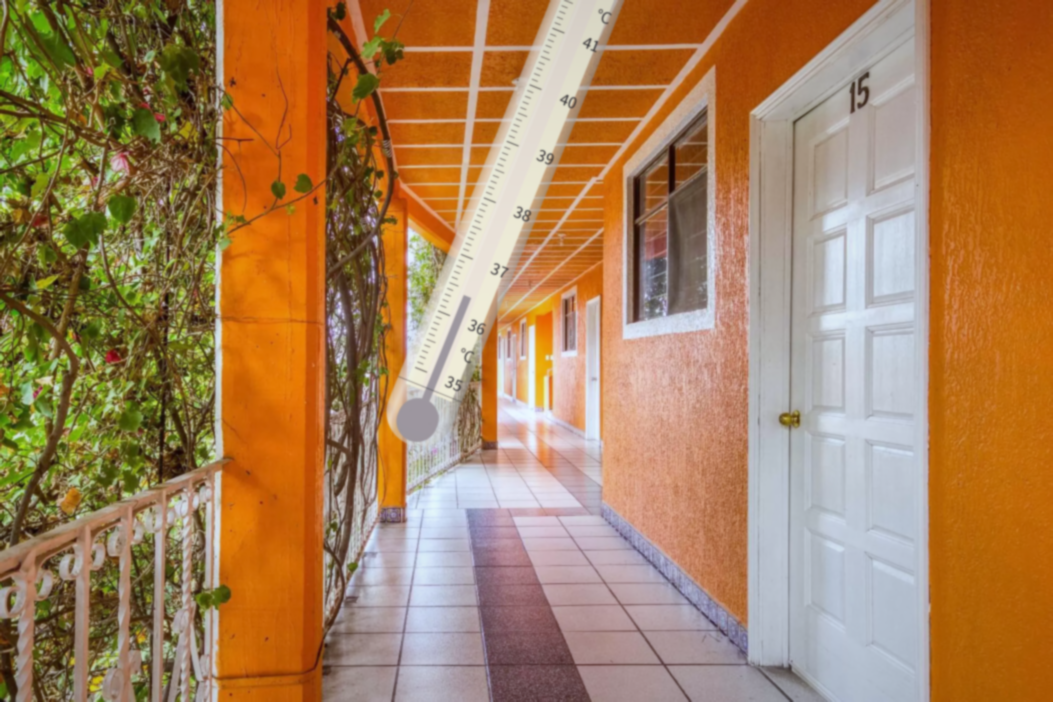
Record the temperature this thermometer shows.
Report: 36.4 °C
